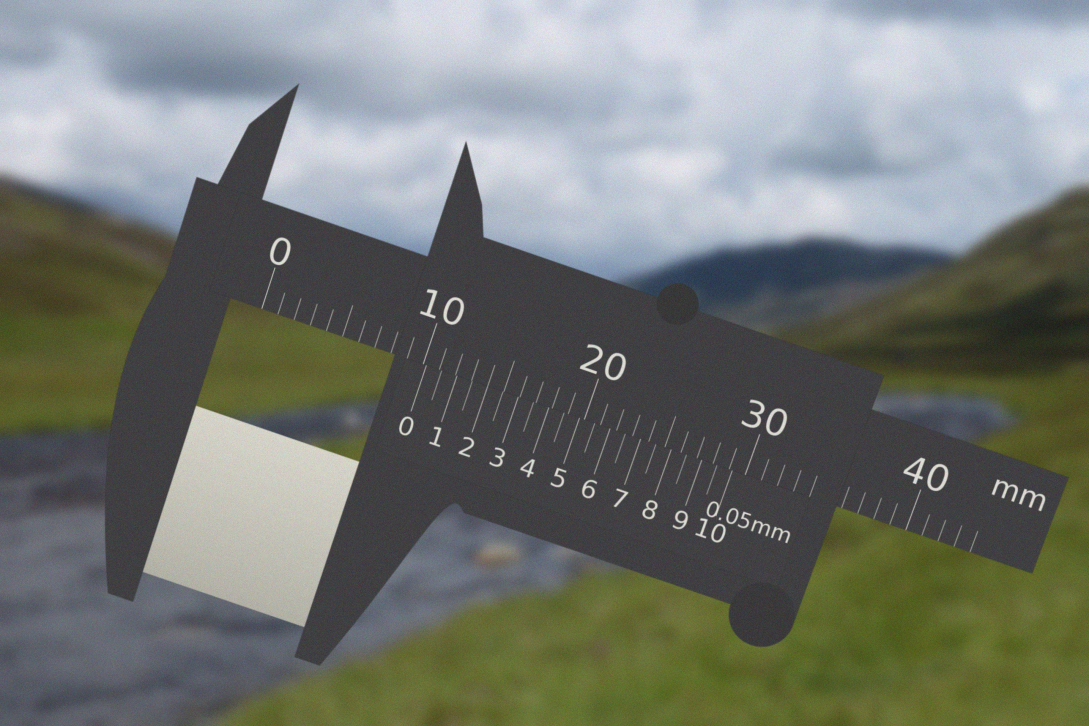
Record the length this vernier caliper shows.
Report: 10.2 mm
